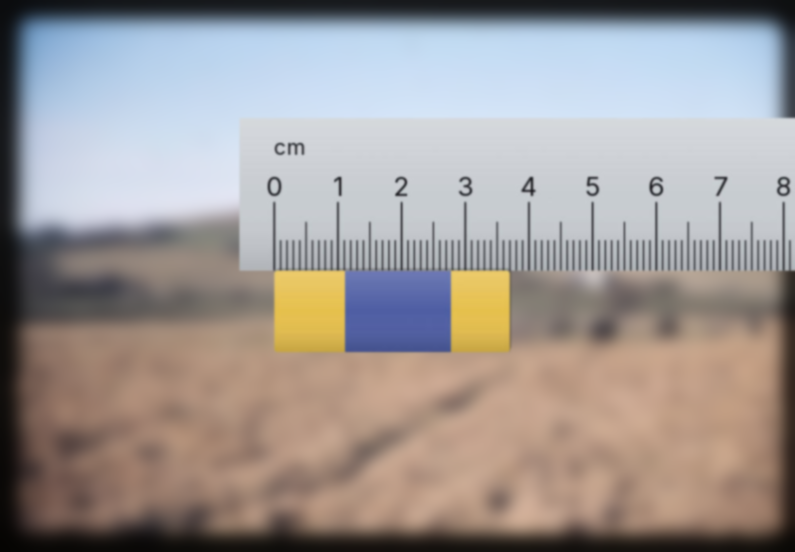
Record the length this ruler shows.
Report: 3.7 cm
